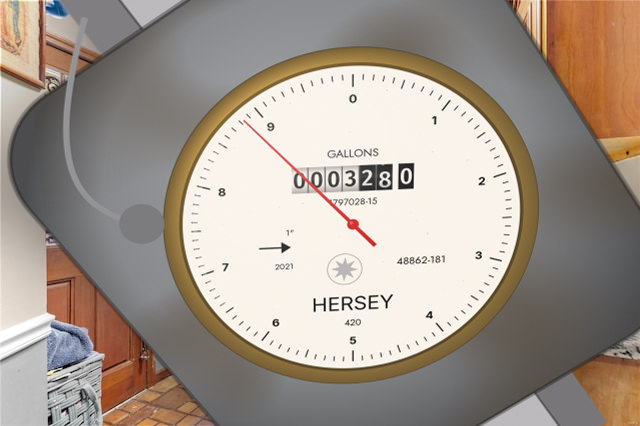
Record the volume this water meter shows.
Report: 3278.8 gal
